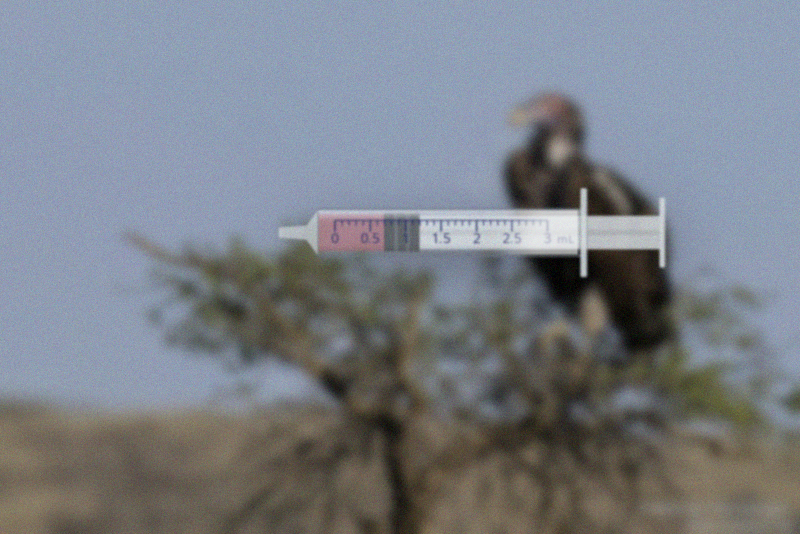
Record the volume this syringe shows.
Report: 0.7 mL
